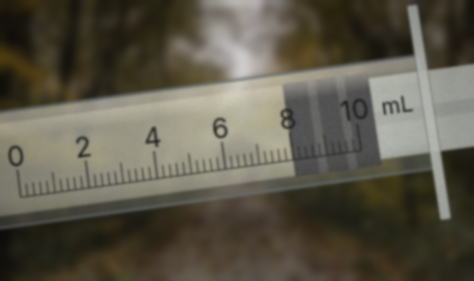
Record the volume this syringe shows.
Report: 8 mL
